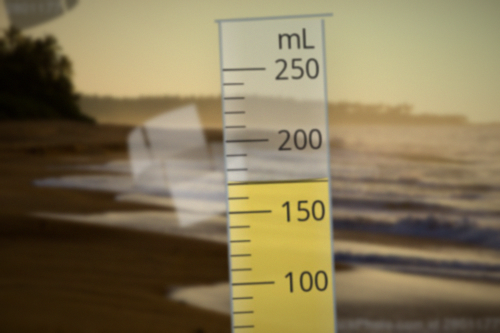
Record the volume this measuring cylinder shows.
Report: 170 mL
